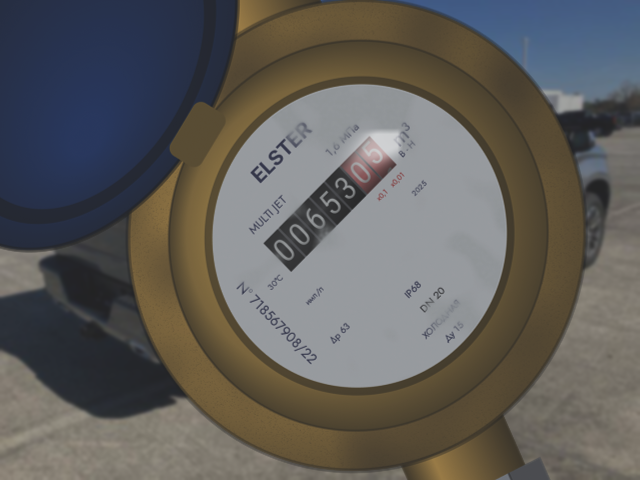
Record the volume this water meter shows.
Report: 653.05 m³
